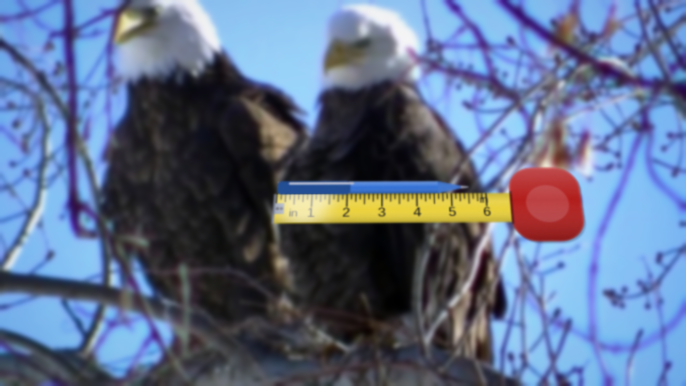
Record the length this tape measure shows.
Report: 5.5 in
